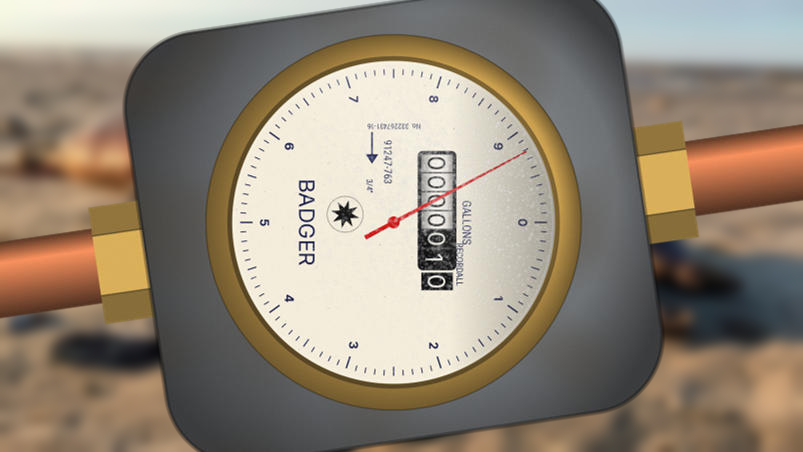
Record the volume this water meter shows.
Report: 9.2 gal
